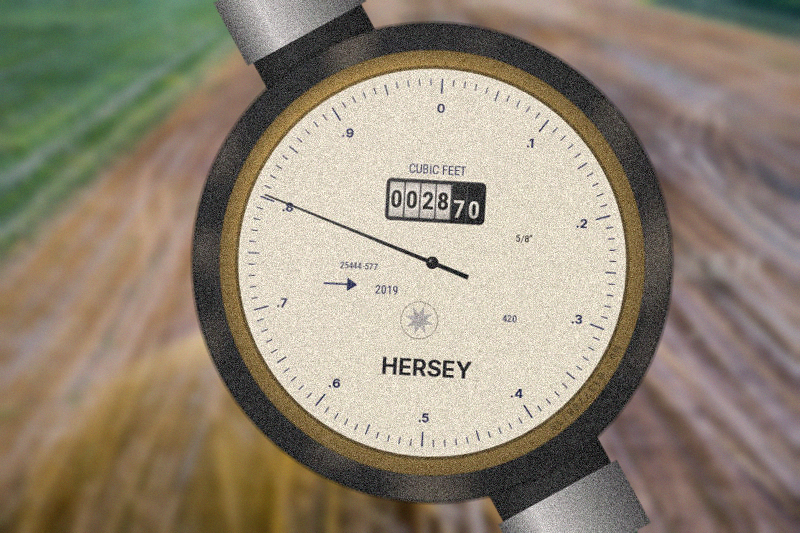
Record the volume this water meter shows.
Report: 2869.80 ft³
